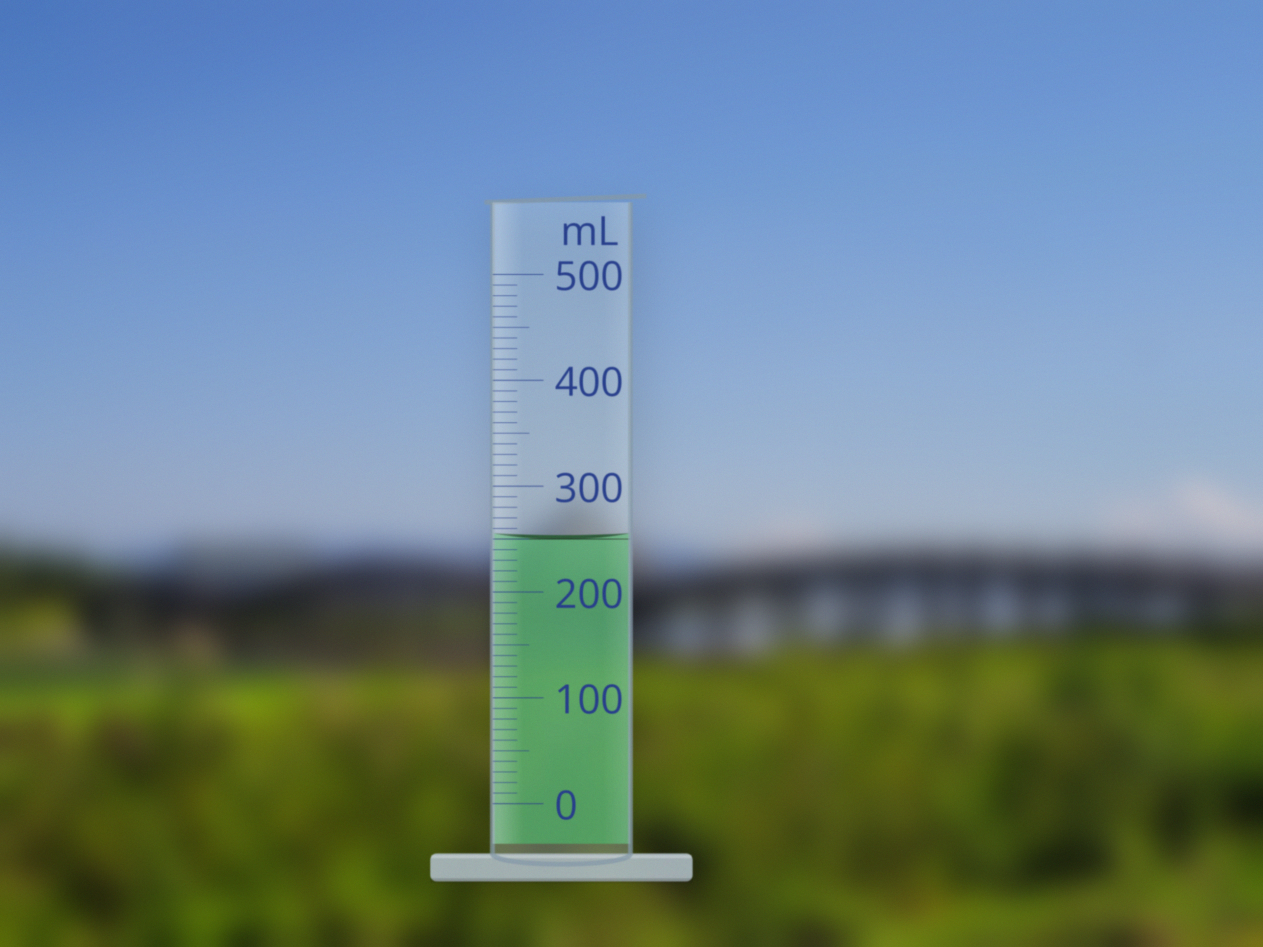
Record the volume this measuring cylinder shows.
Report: 250 mL
